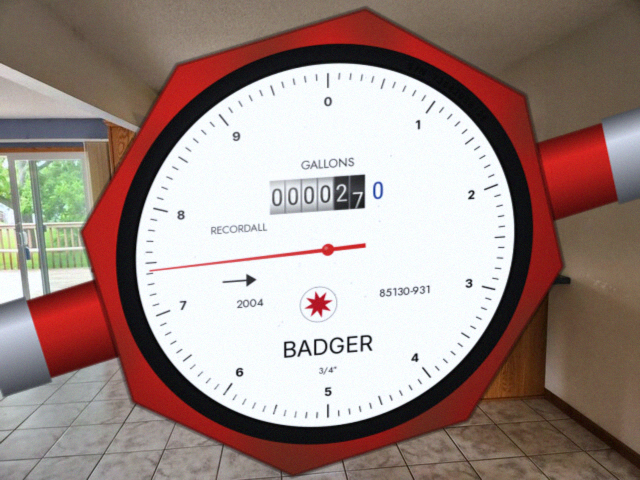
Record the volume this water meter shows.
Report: 267.4 gal
